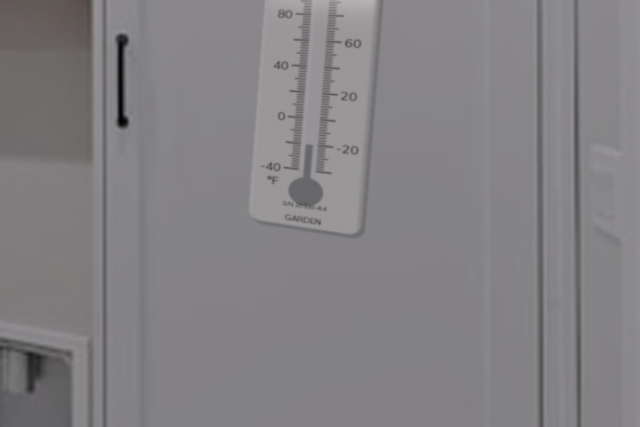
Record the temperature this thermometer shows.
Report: -20 °F
